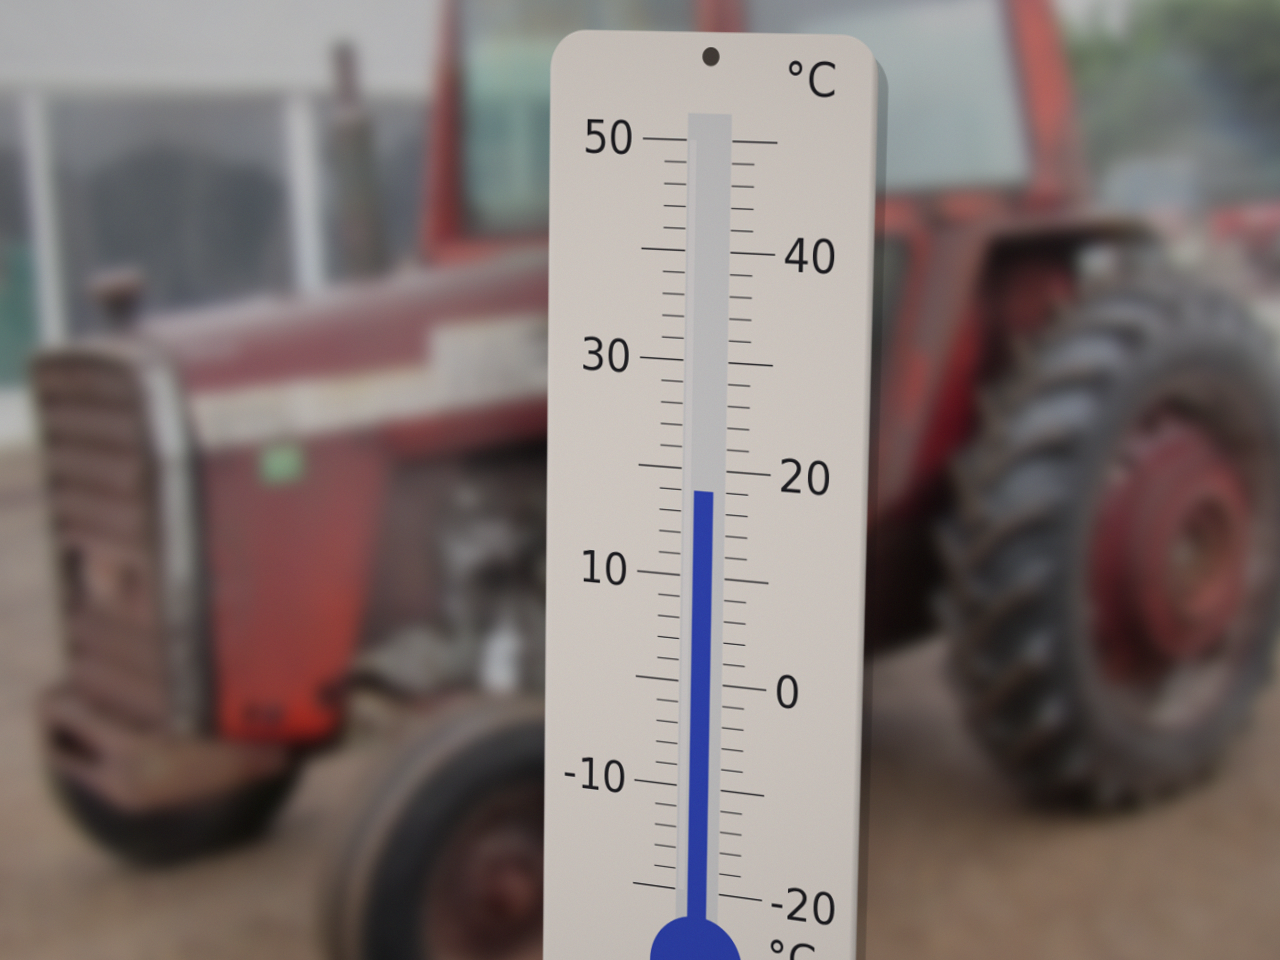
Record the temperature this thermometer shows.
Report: 18 °C
